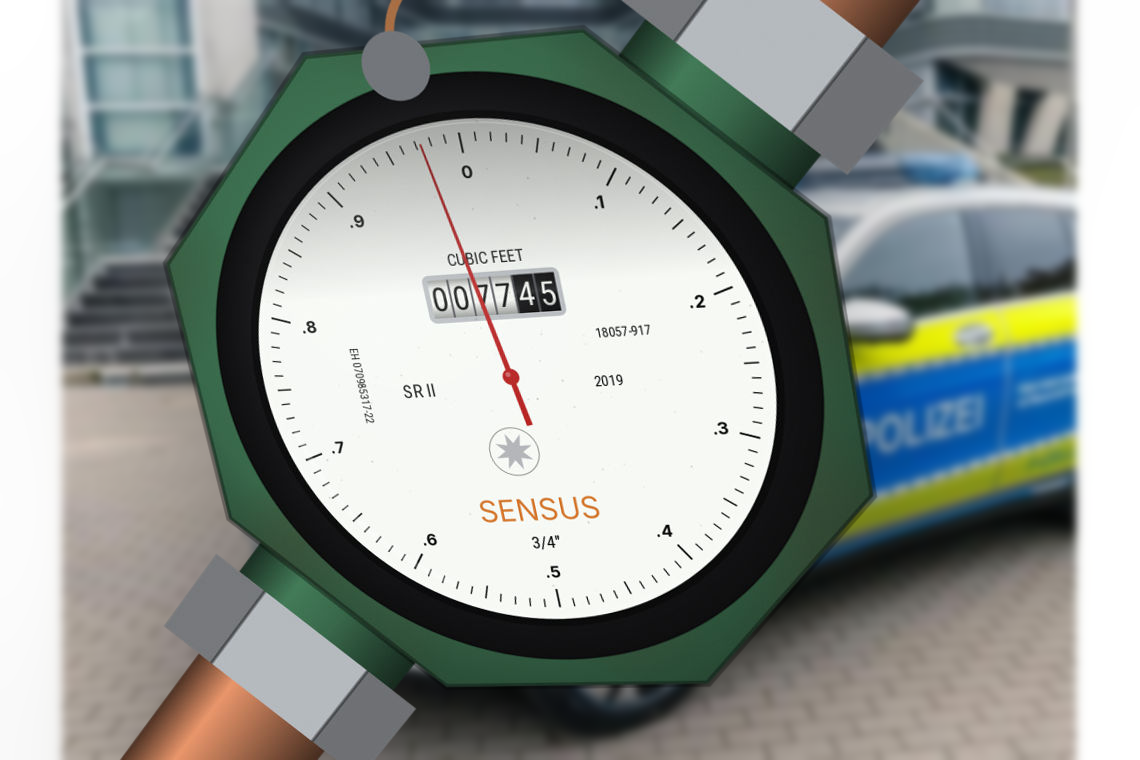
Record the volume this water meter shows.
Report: 7744.97 ft³
